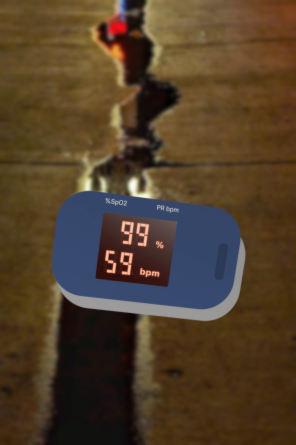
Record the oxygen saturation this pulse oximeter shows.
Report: 99 %
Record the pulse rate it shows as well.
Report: 59 bpm
